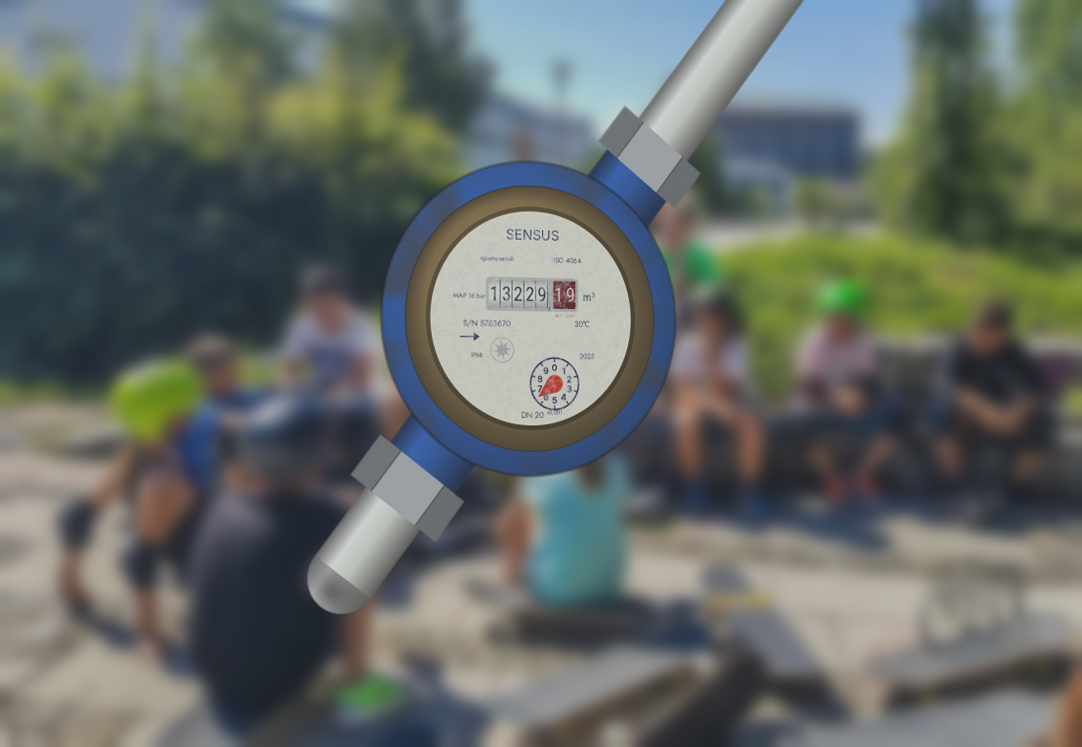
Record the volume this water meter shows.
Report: 13229.196 m³
